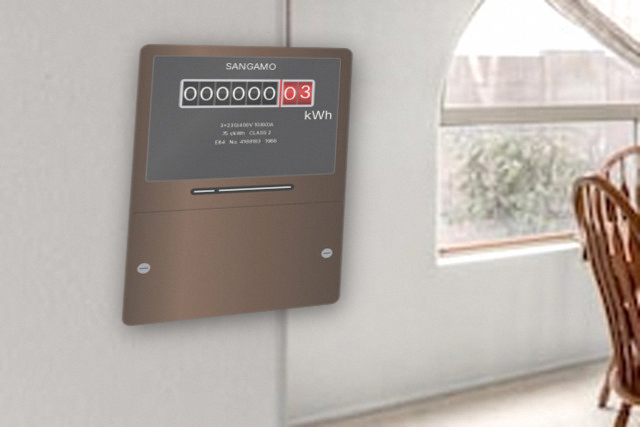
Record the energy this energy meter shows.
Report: 0.03 kWh
